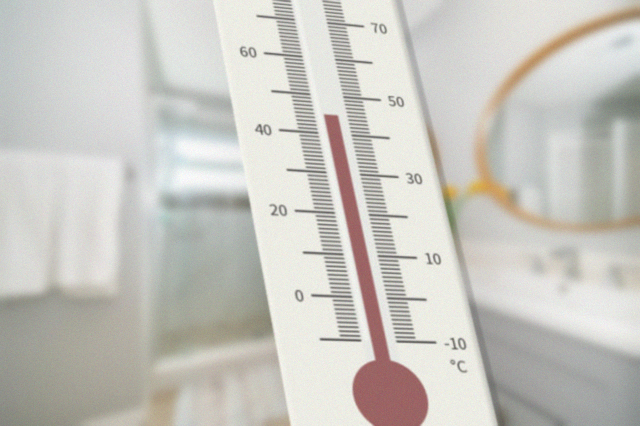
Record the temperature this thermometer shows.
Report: 45 °C
